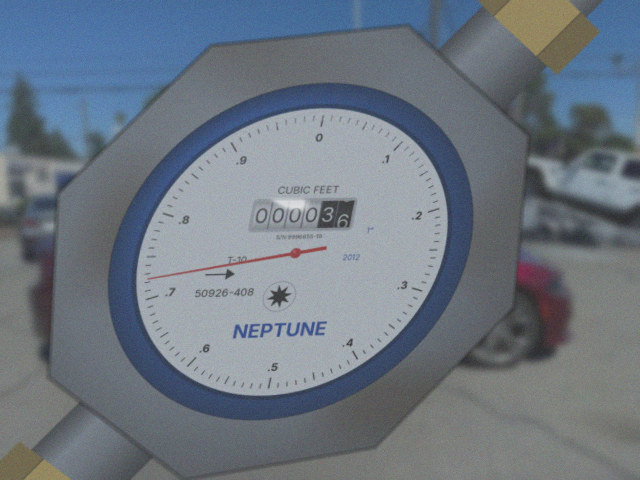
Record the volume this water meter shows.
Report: 35.72 ft³
